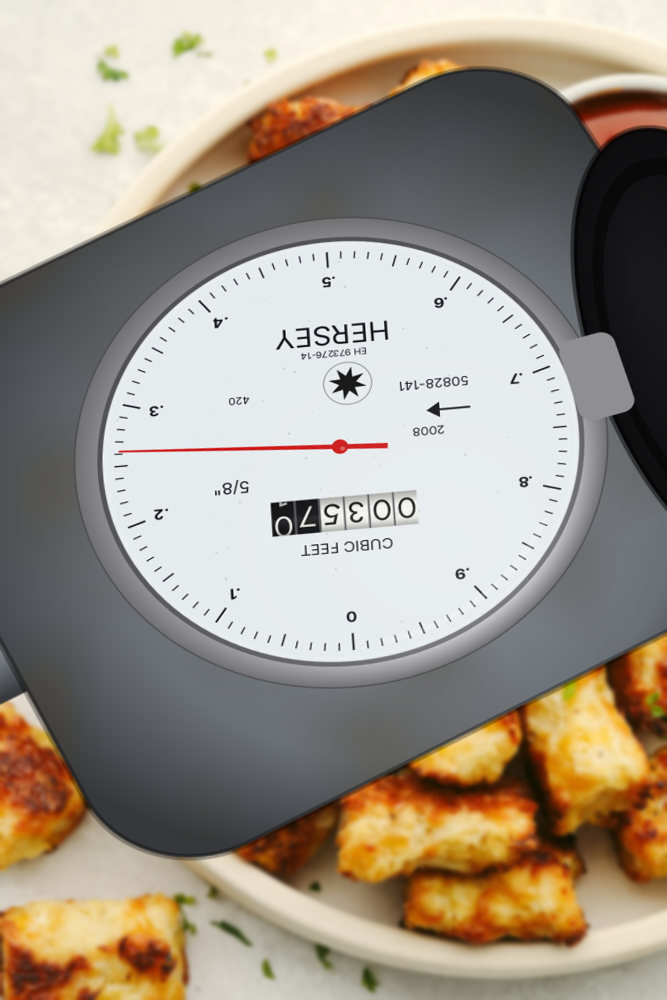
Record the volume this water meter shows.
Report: 3570.26 ft³
